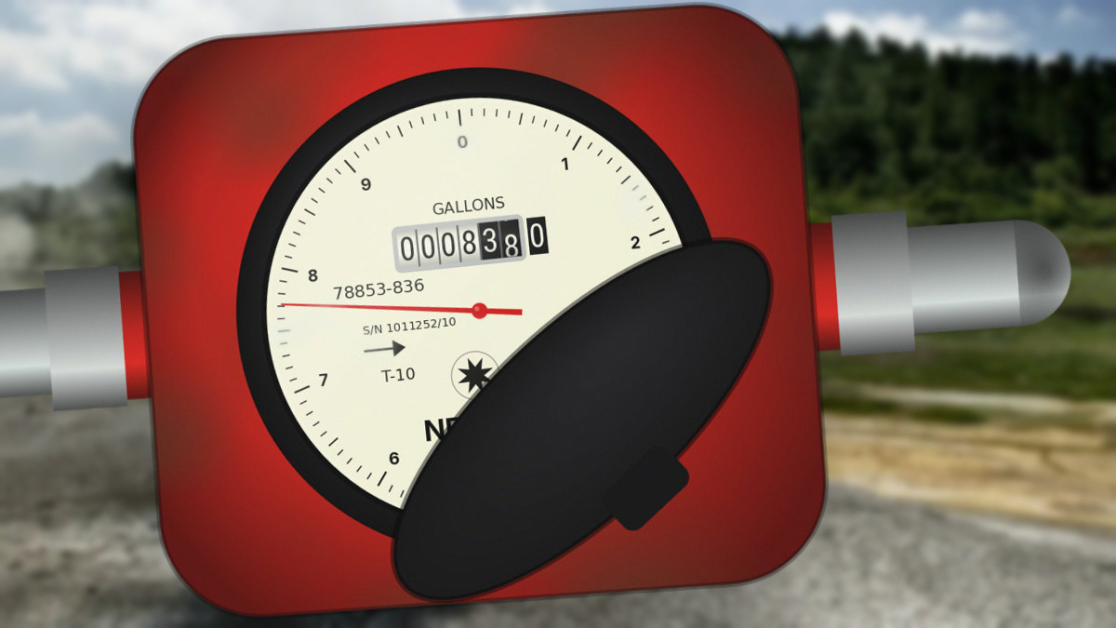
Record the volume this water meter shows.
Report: 8377.7 gal
